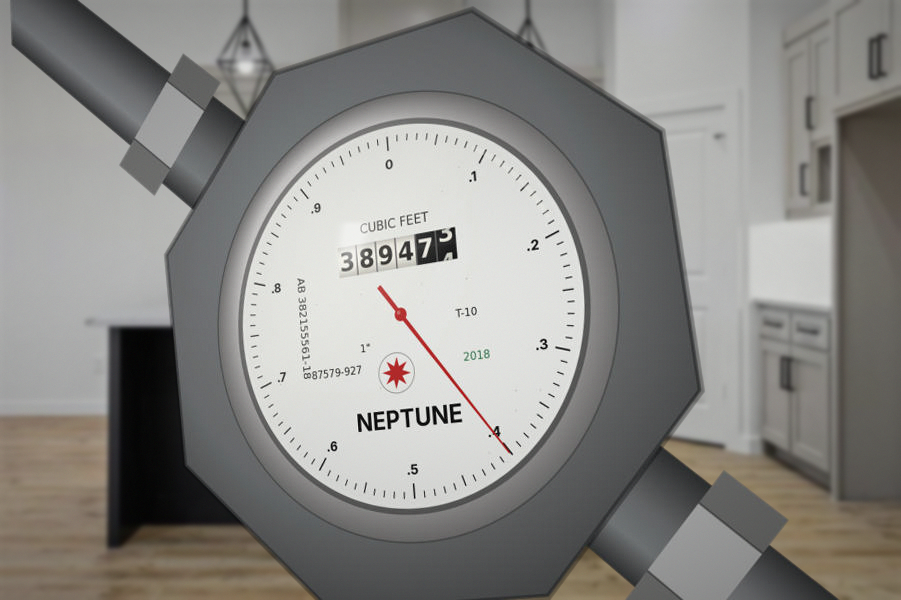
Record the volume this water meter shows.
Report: 389473.40 ft³
